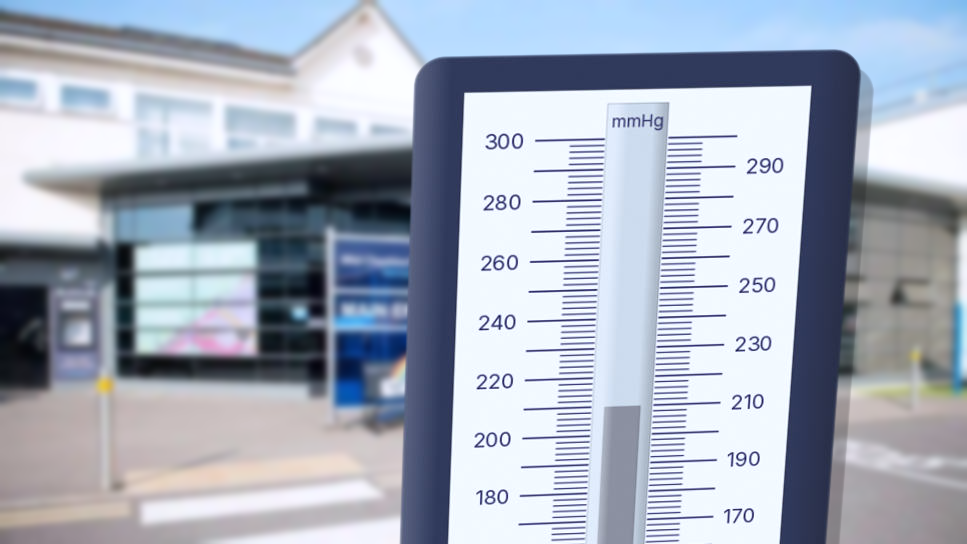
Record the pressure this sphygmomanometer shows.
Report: 210 mmHg
